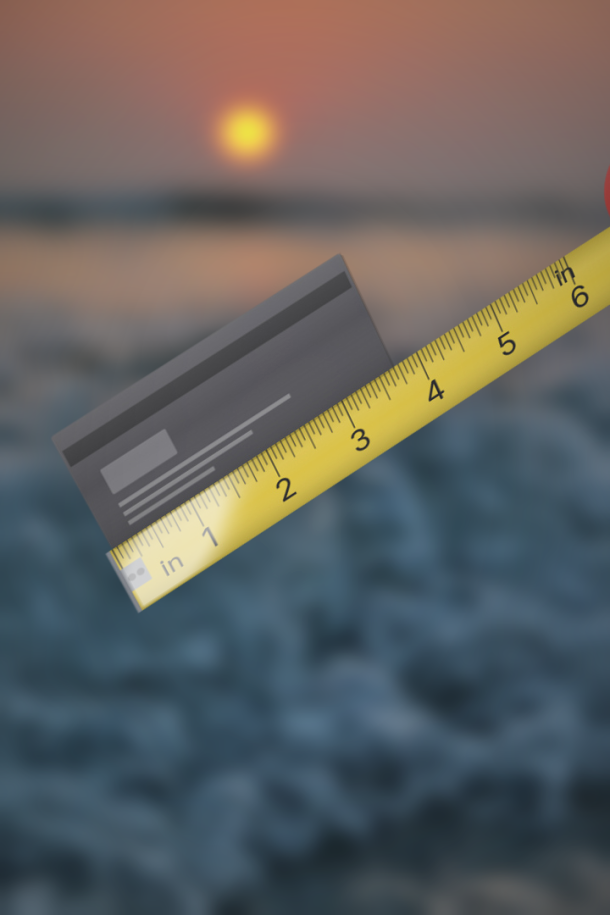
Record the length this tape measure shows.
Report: 3.6875 in
